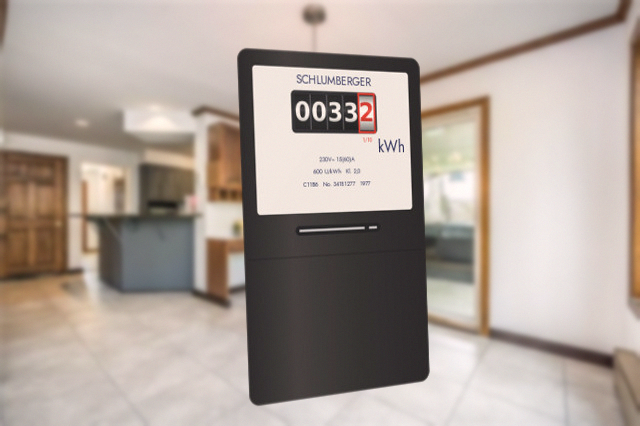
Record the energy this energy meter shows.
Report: 33.2 kWh
